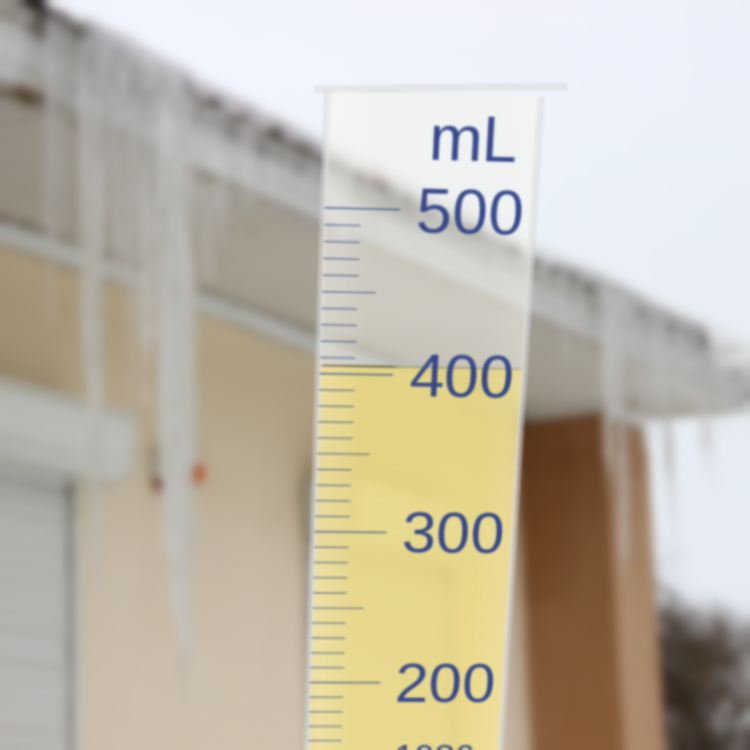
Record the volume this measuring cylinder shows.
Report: 405 mL
